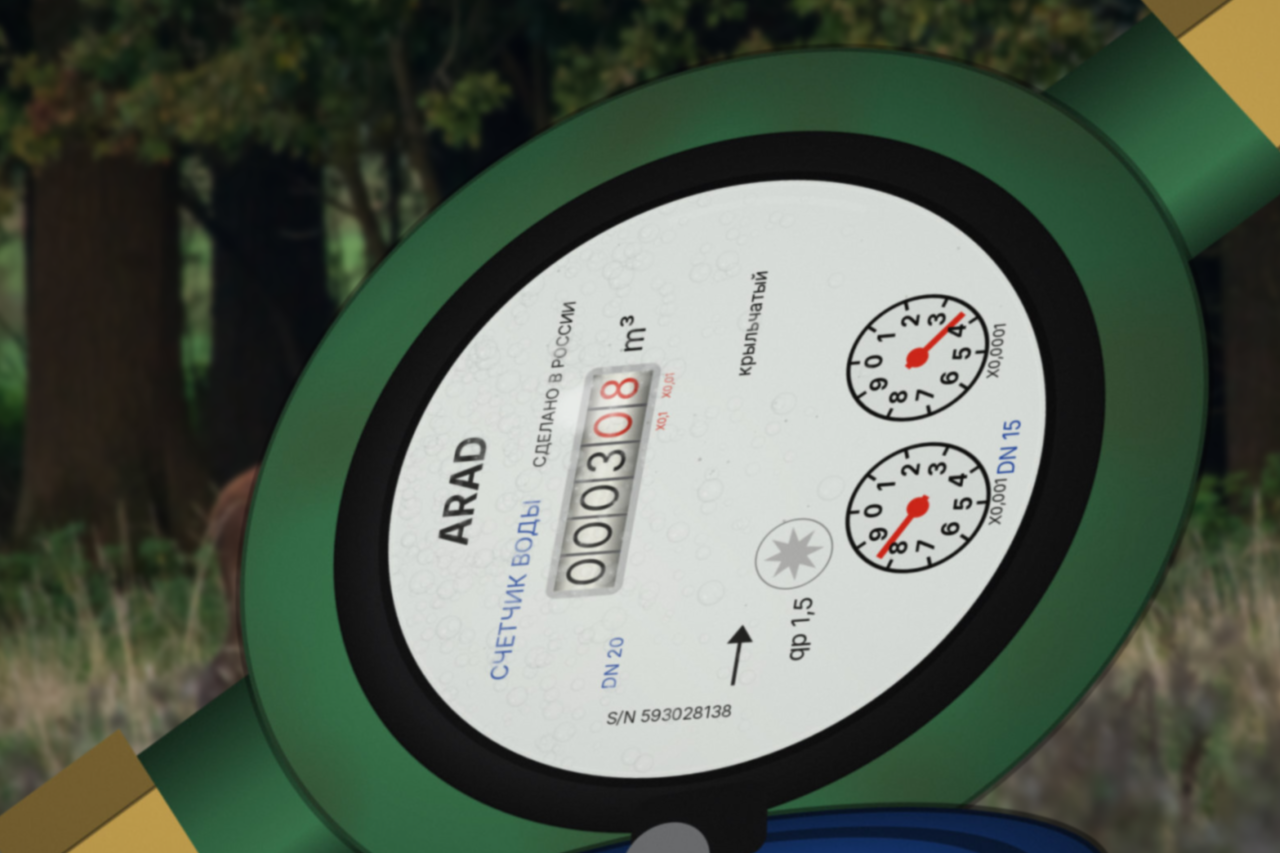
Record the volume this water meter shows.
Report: 3.0883 m³
